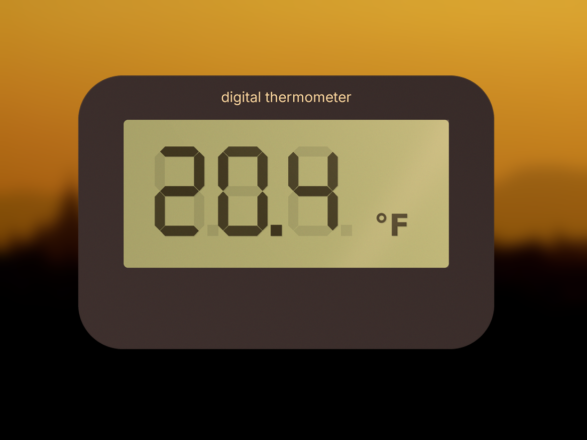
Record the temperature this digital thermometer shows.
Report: 20.4 °F
